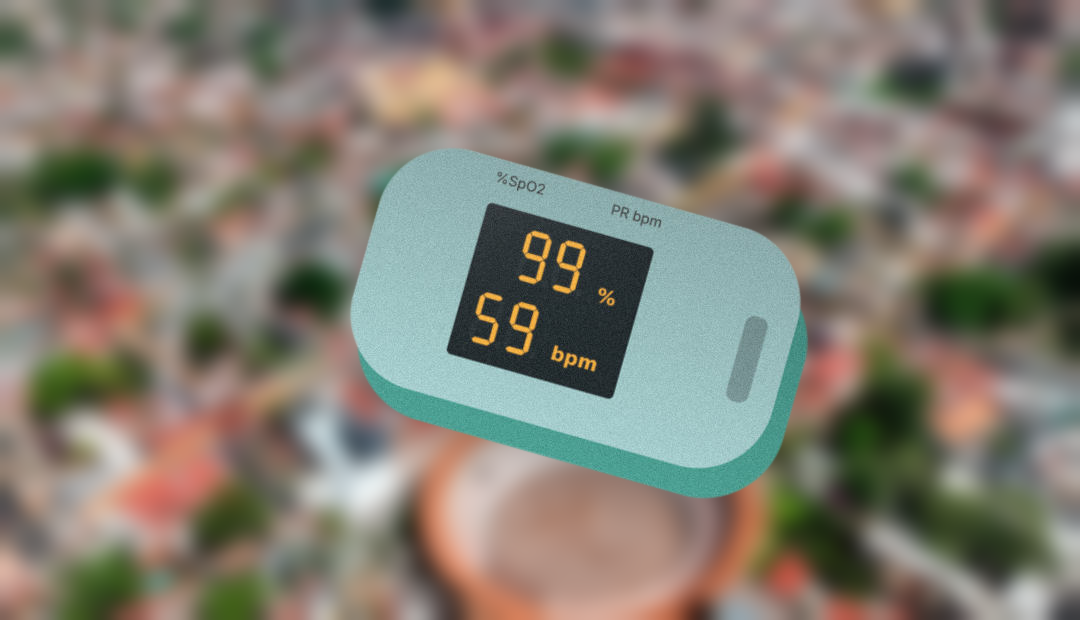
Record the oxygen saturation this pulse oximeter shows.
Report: 99 %
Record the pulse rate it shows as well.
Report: 59 bpm
